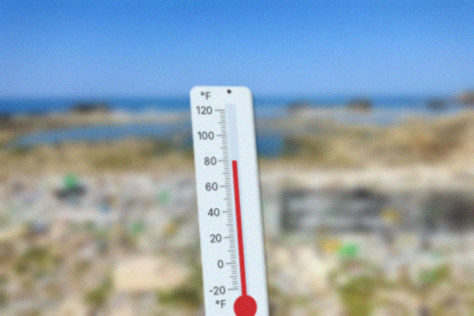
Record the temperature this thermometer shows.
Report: 80 °F
